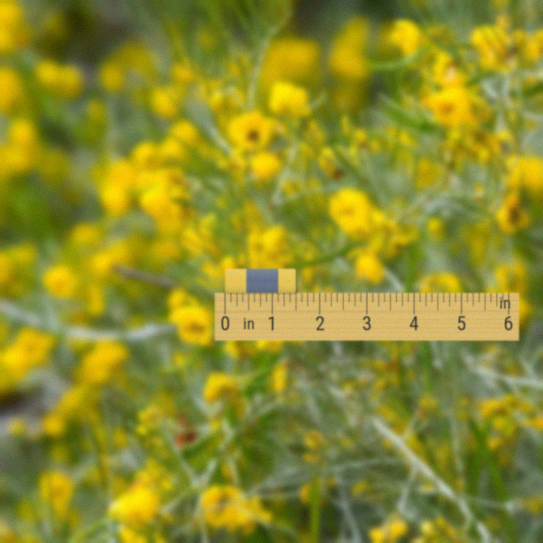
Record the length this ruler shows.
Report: 1.5 in
